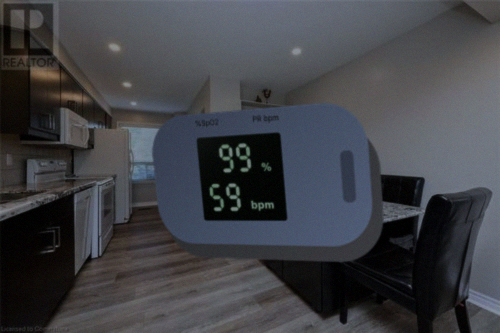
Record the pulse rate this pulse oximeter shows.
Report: 59 bpm
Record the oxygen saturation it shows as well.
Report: 99 %
